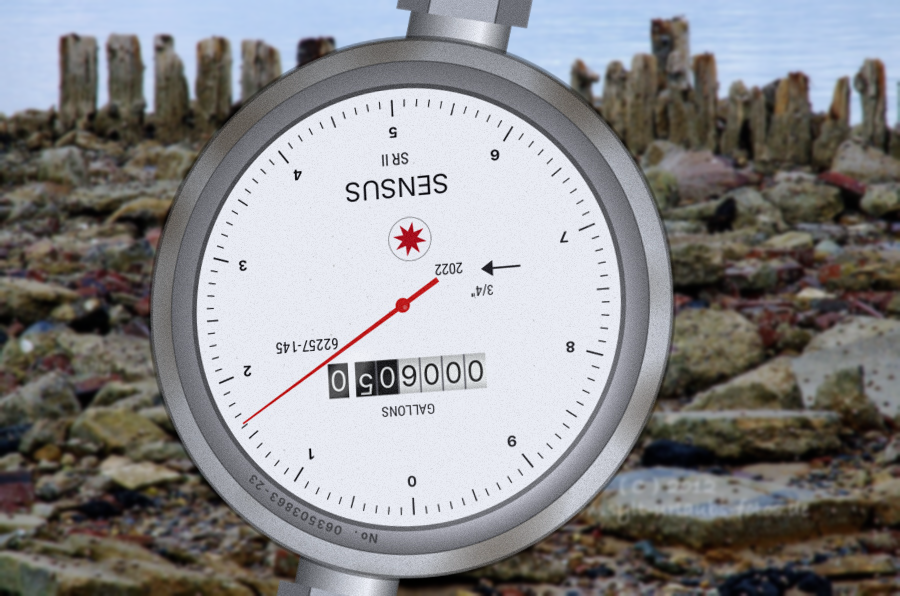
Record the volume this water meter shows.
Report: 6051.6 gal
